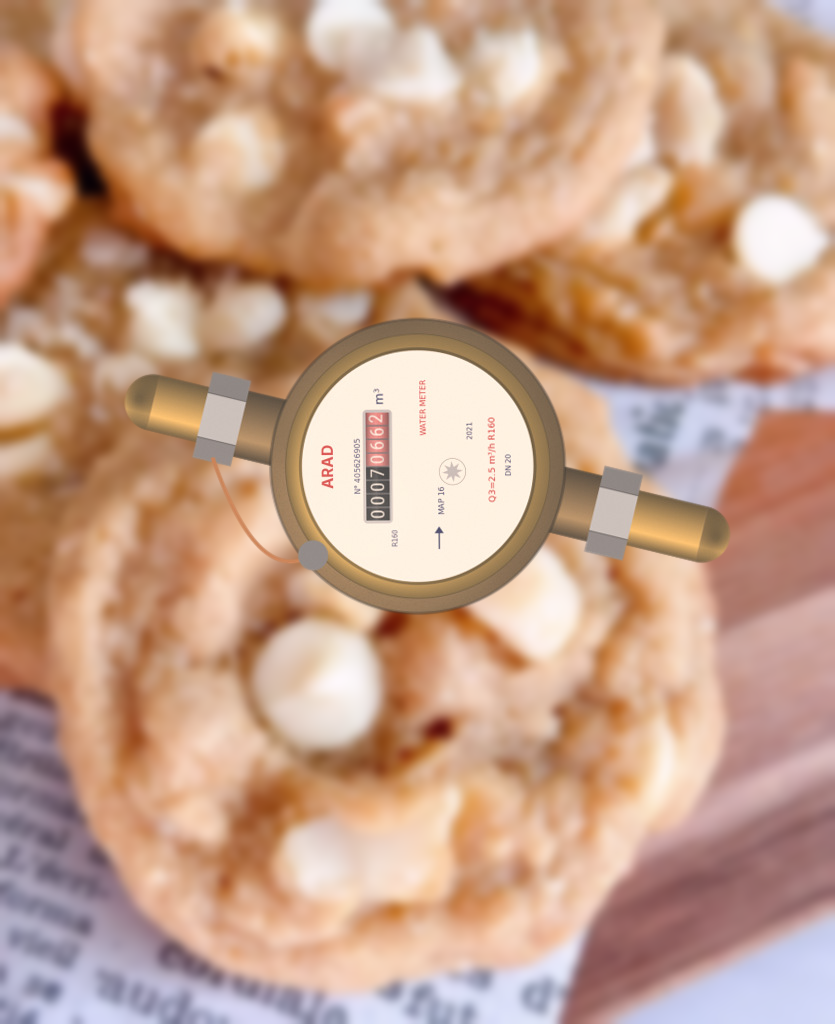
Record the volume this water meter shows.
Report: 7.0662 m³
